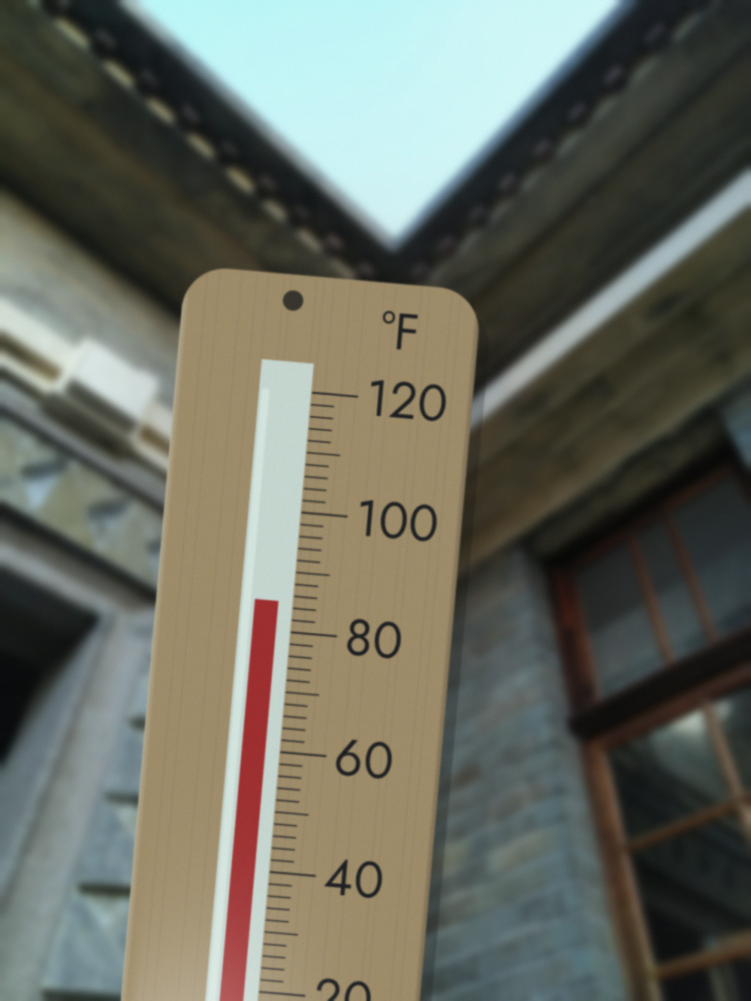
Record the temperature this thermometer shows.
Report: 85 °F
